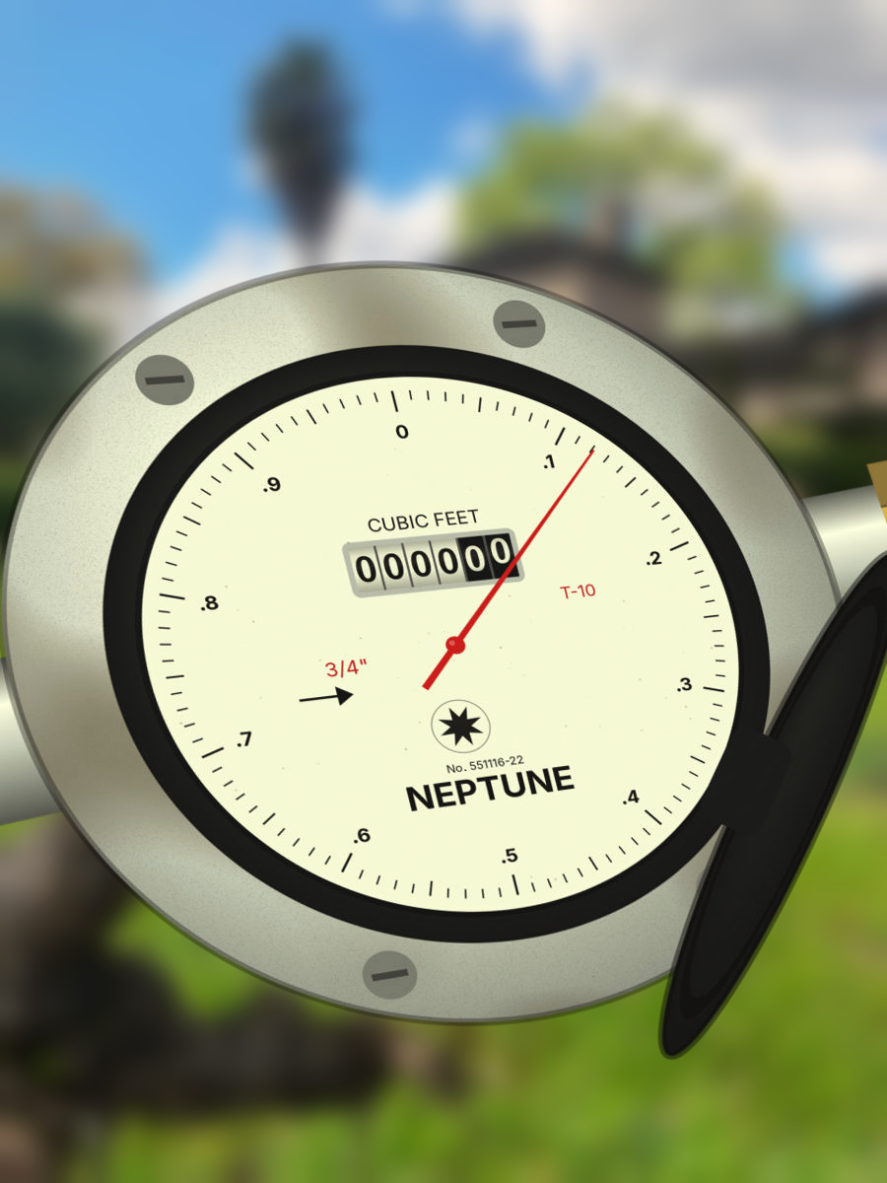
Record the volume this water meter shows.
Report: 0.12 ft³
